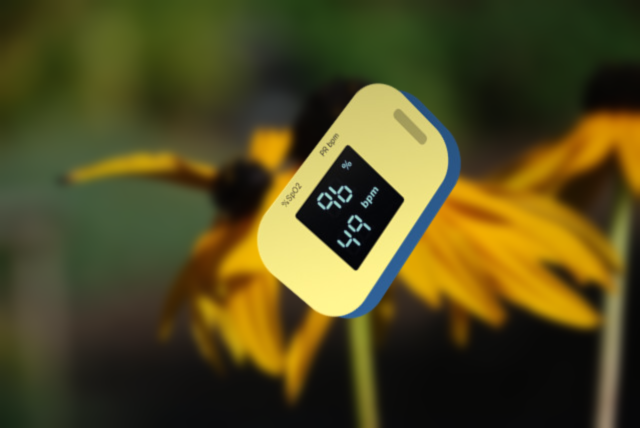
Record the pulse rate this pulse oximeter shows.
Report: 49 bpm
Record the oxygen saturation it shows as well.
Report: 96 %
